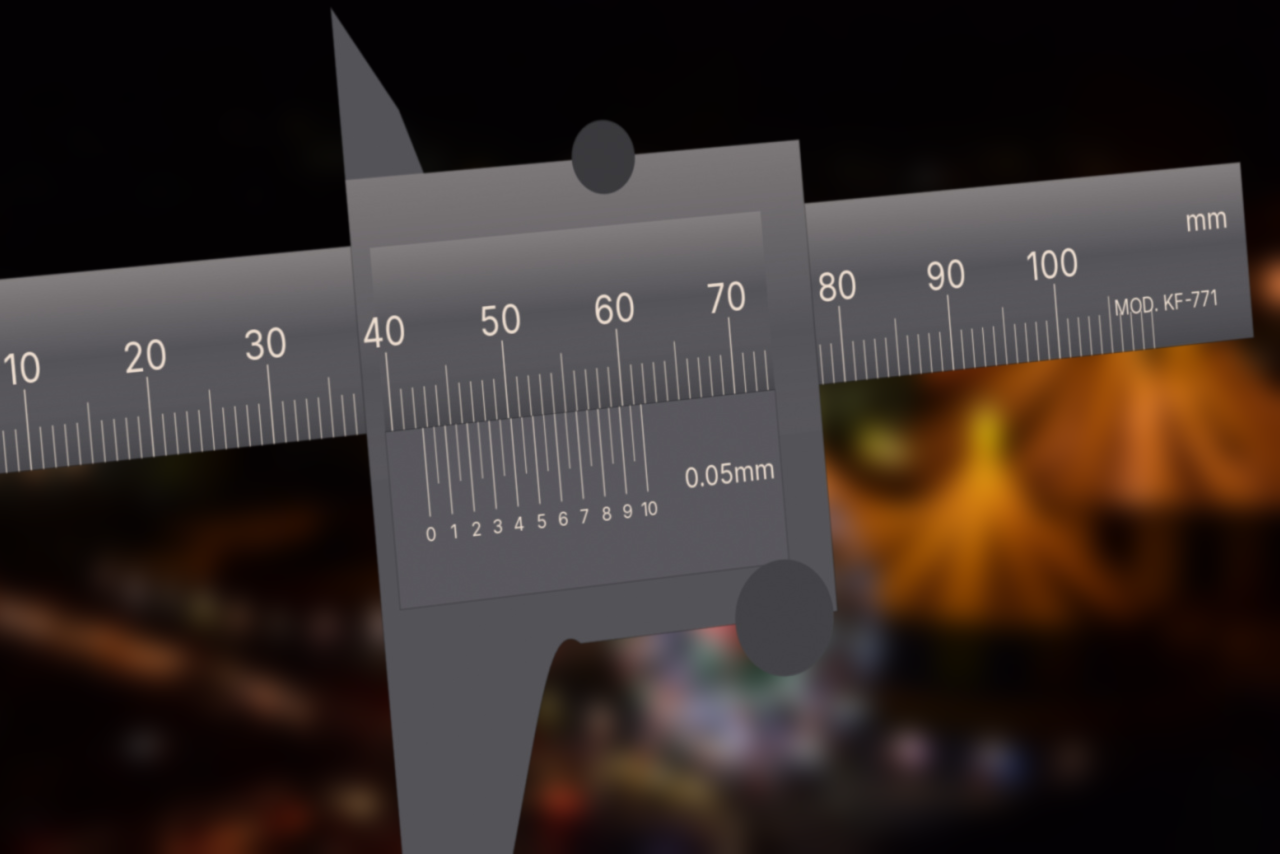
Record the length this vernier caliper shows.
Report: 42.6 mm
